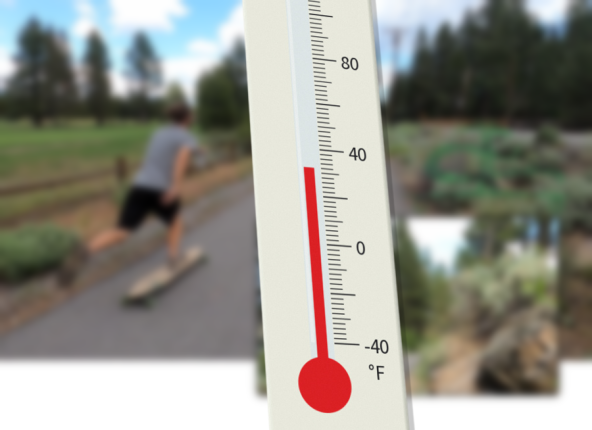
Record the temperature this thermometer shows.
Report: 32 °F
